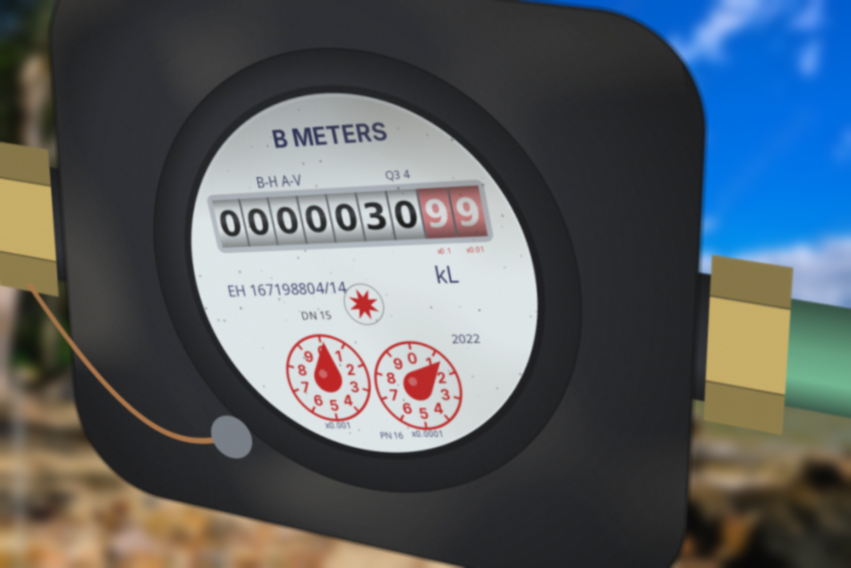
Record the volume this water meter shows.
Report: 30.9901 kL
